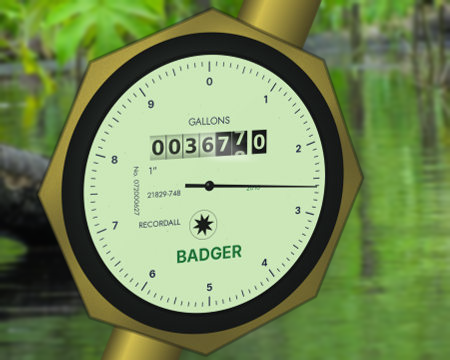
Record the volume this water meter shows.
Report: 36772.6 gal
